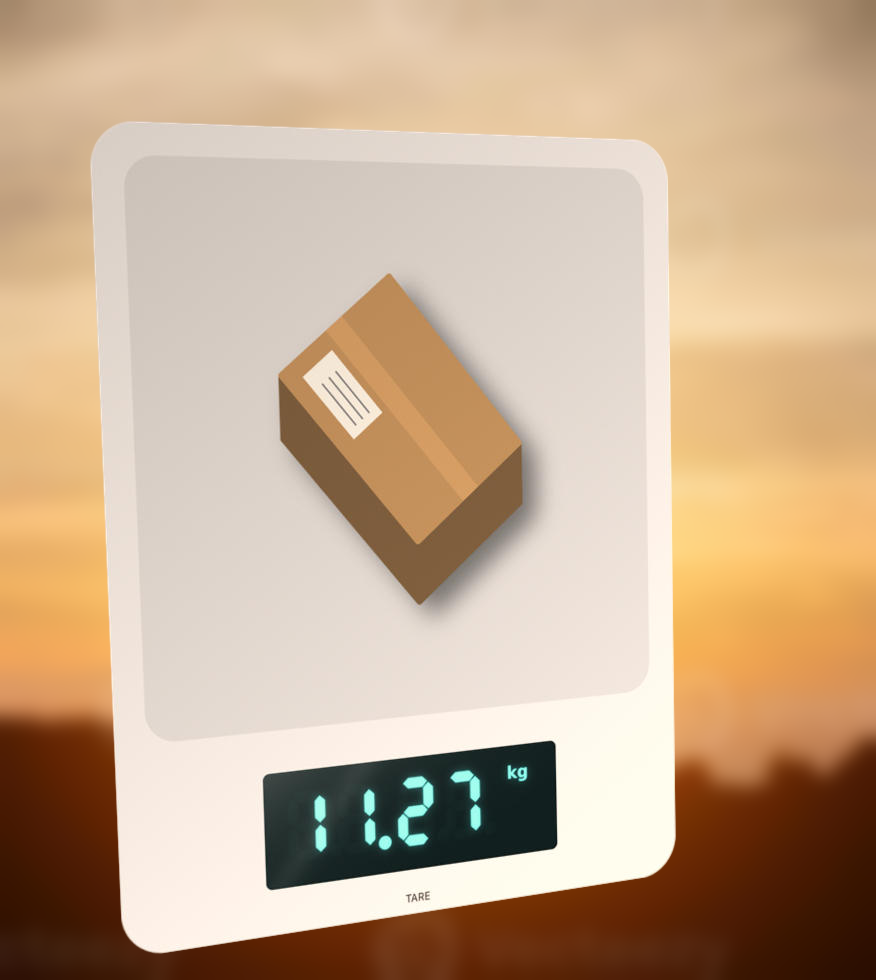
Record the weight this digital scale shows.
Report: 11.27 kg
